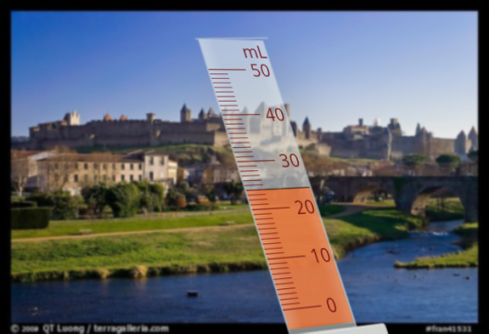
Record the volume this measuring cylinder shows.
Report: 24 mL
